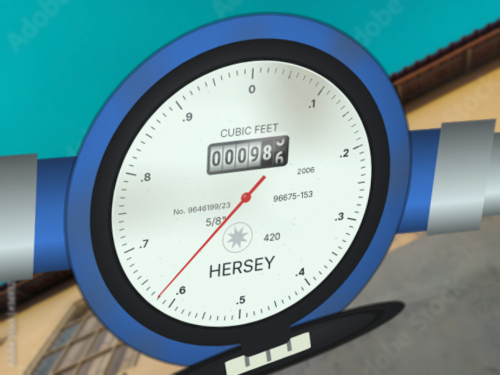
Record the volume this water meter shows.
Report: 985.62 ft³
